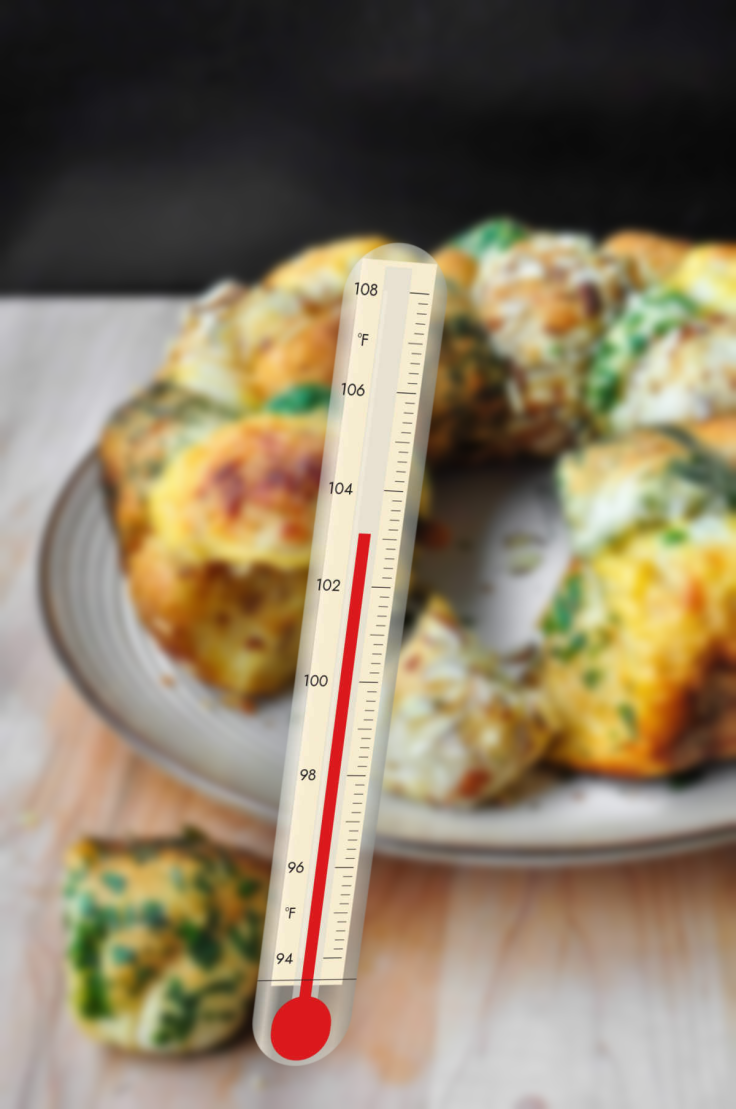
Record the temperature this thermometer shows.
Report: 103.1 °F
